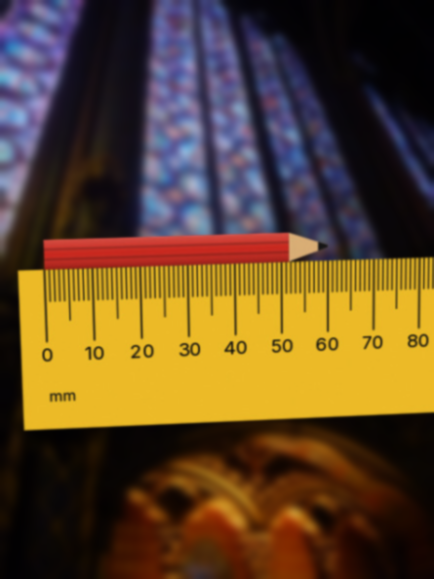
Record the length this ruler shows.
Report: 60 mm
